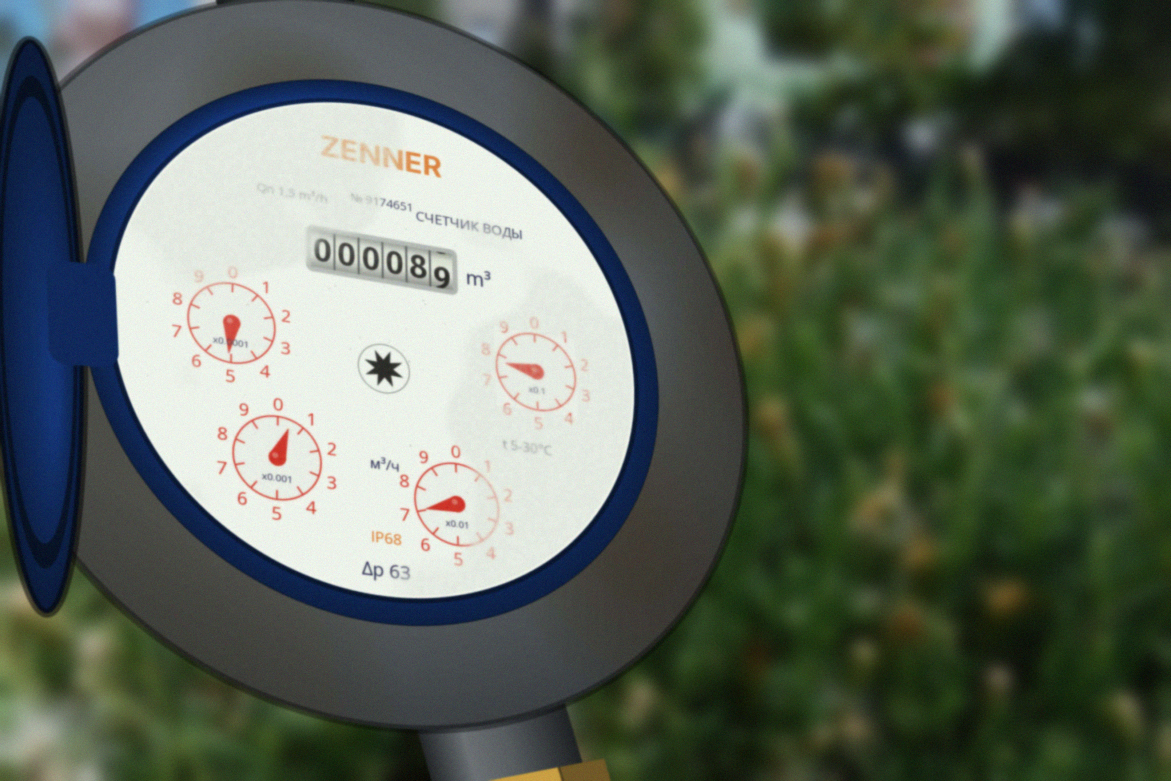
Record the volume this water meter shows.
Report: 88.7705 m³
